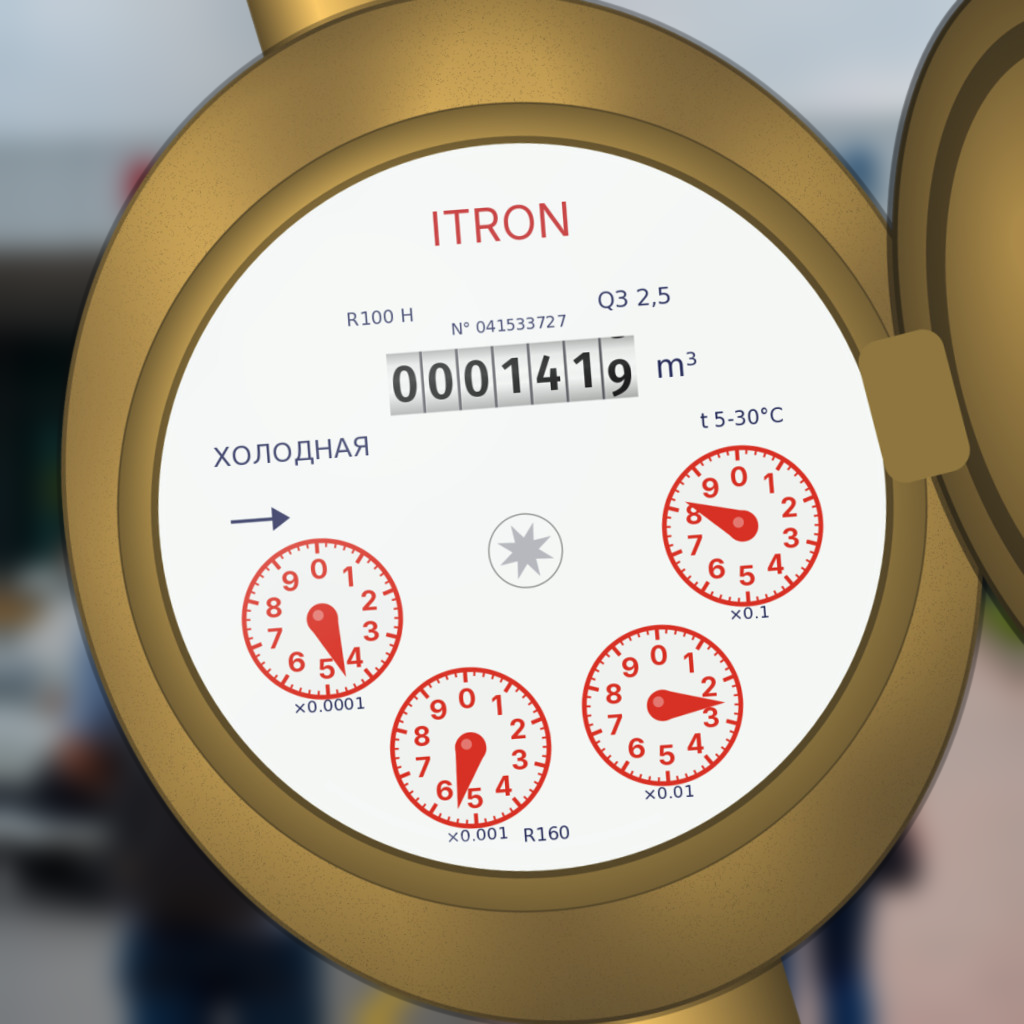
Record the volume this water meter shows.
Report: 1418.8254 m³
